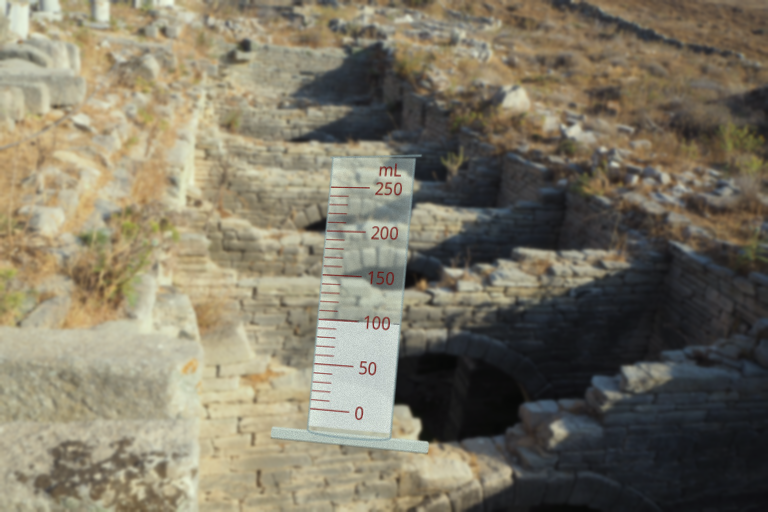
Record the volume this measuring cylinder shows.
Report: 100 mL
